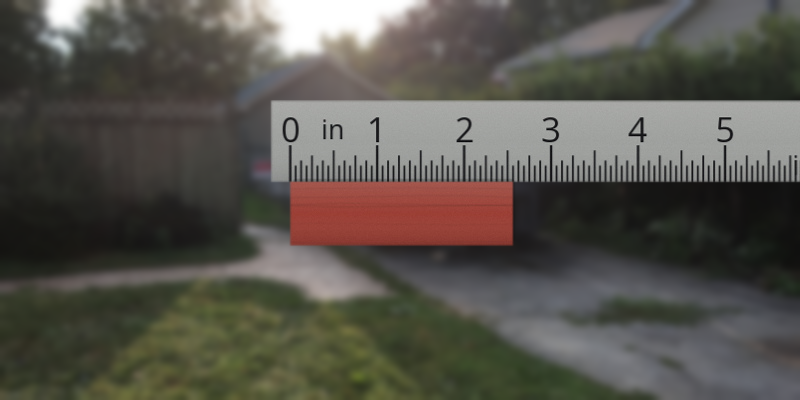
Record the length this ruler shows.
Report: 2.5625 in
